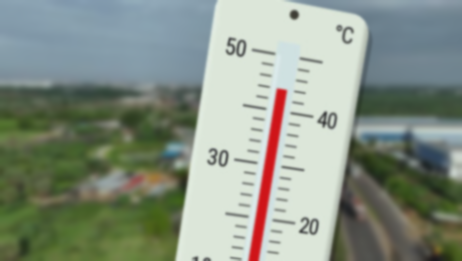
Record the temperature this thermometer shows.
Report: 44 °C
